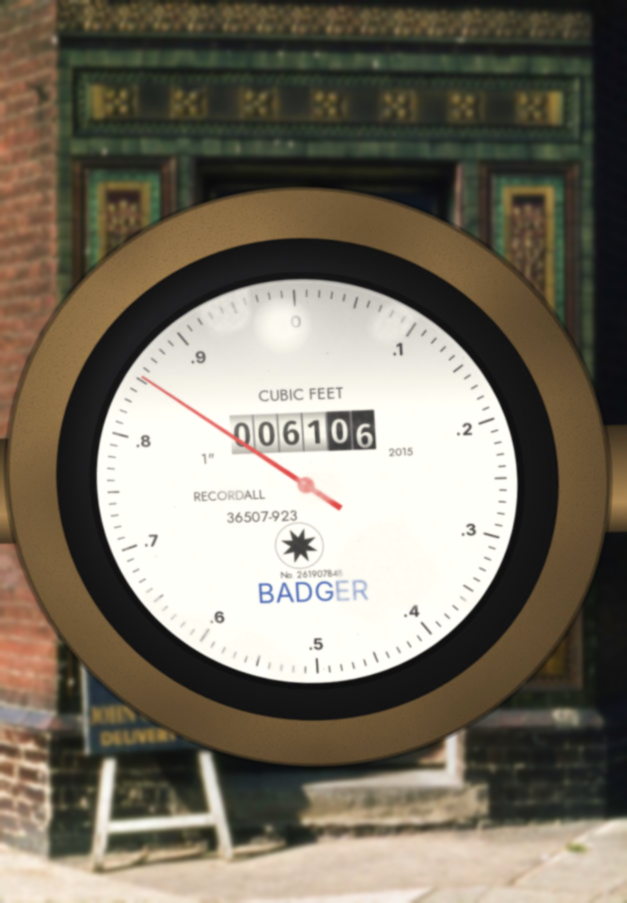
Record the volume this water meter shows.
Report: 6105.85 ft³
